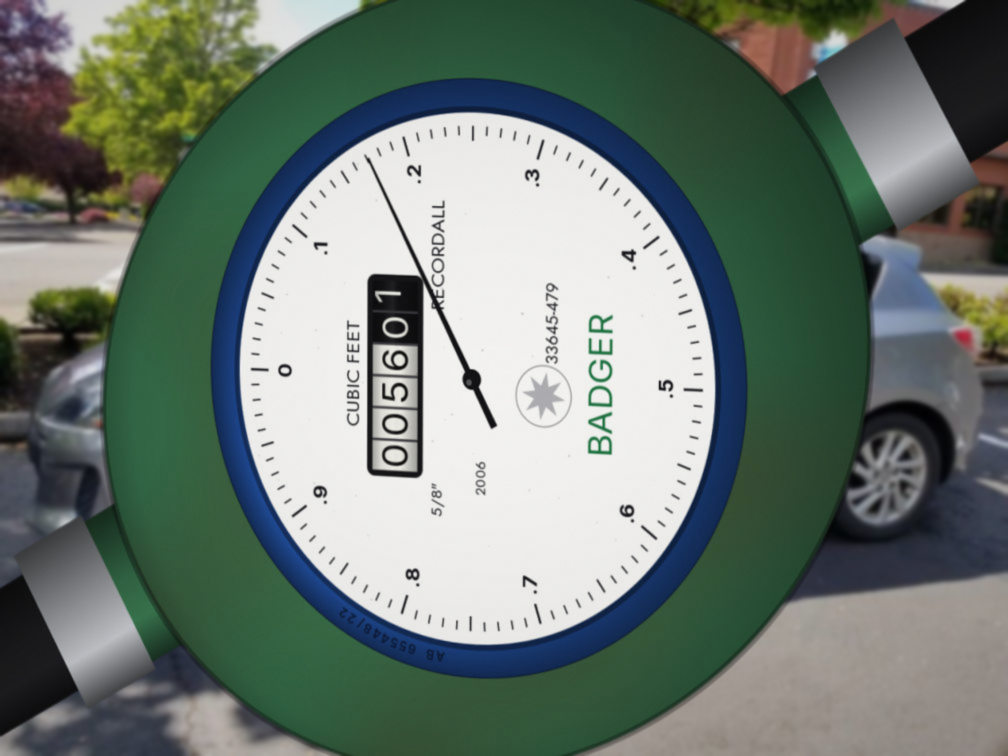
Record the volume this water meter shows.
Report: 5601.17 ft³
